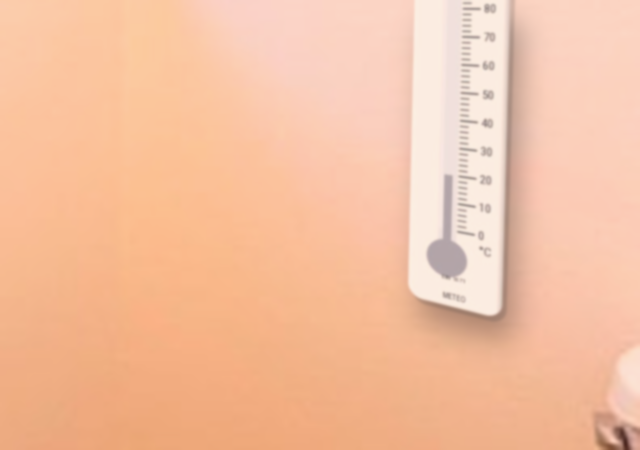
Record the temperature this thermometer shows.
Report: 20 °C
